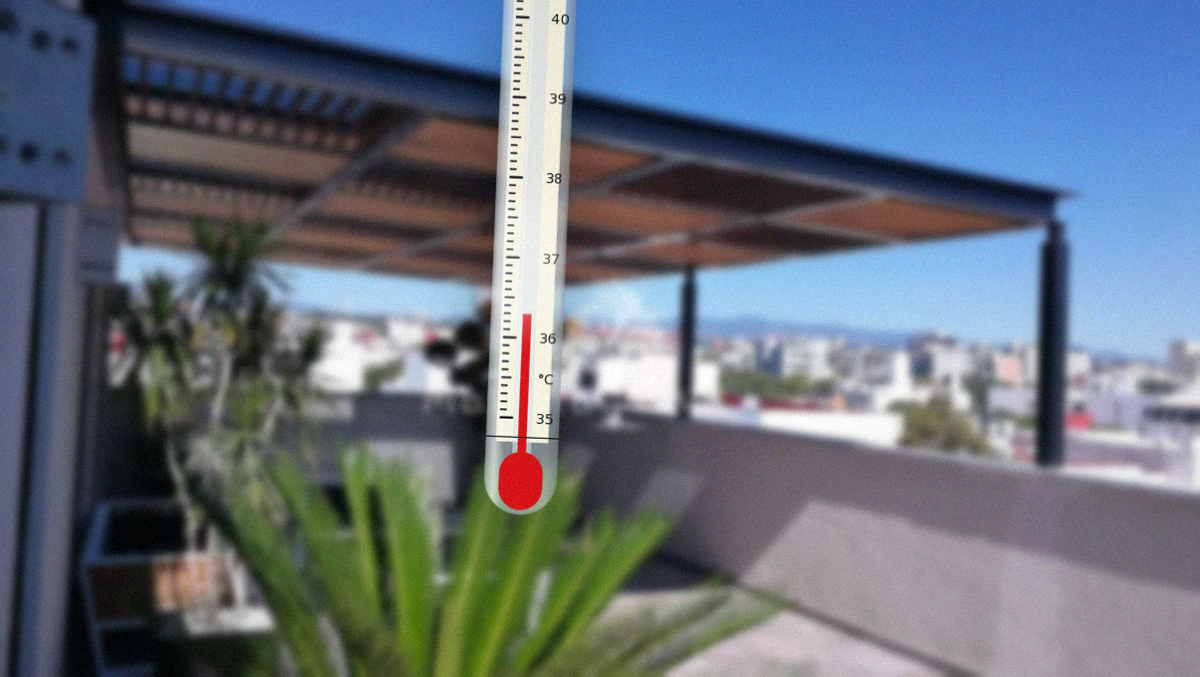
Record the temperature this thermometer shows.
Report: 36.3 °C
